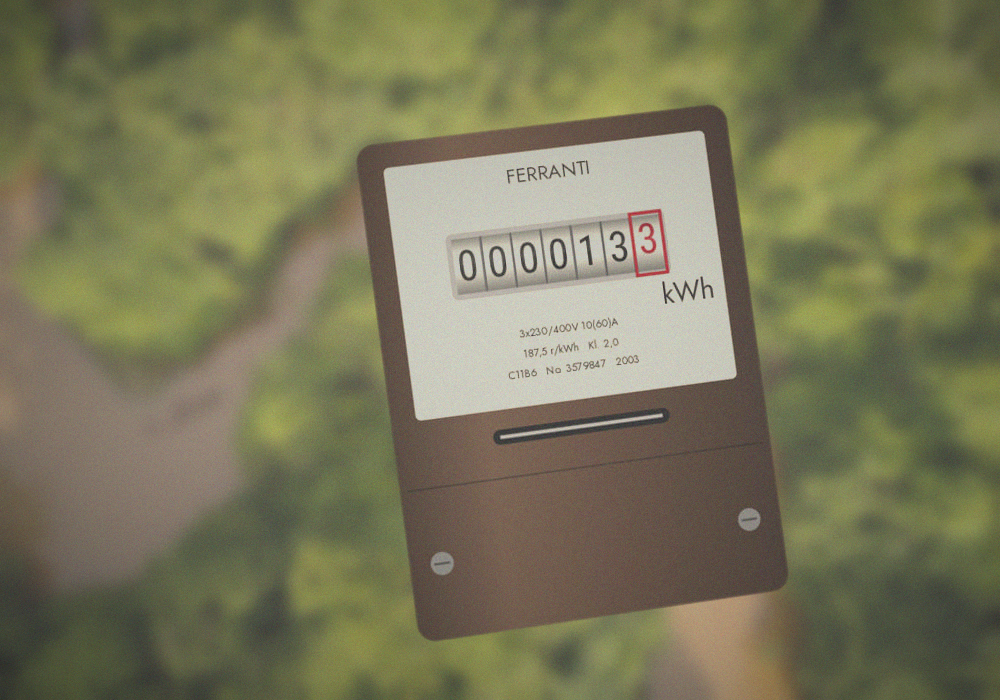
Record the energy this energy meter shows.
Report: 13.3 kWh
